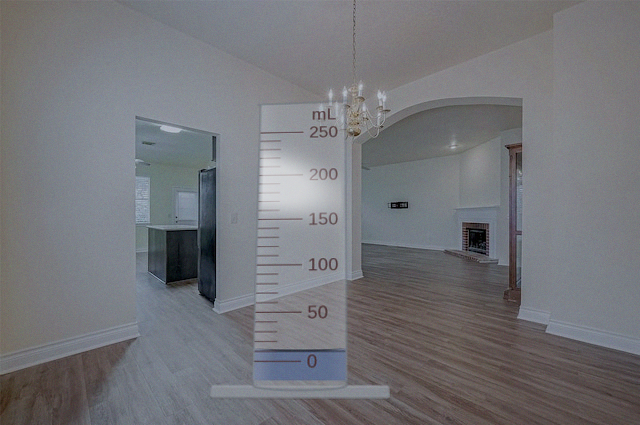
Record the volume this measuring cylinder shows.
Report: 10 mL
